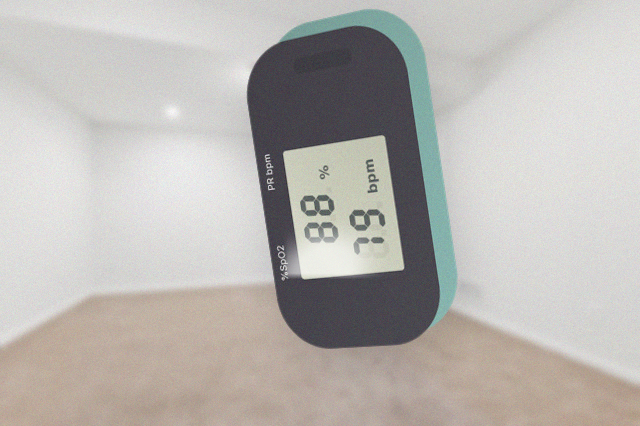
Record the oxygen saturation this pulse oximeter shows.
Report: 88 %
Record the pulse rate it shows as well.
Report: 79 bpm
